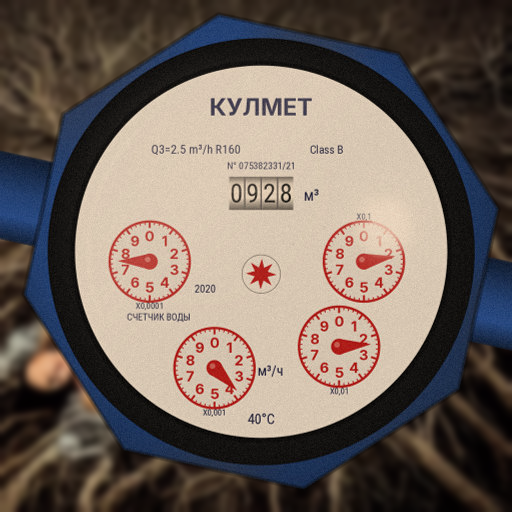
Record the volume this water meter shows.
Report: 928.2237 m³
